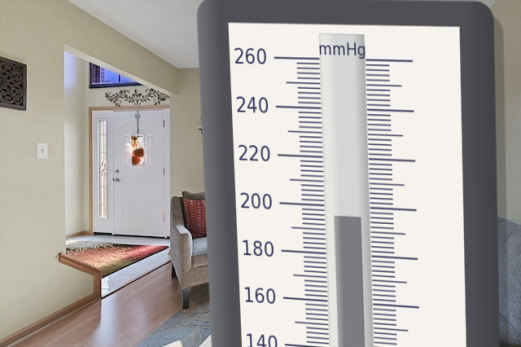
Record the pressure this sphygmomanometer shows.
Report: 196 mmHg
